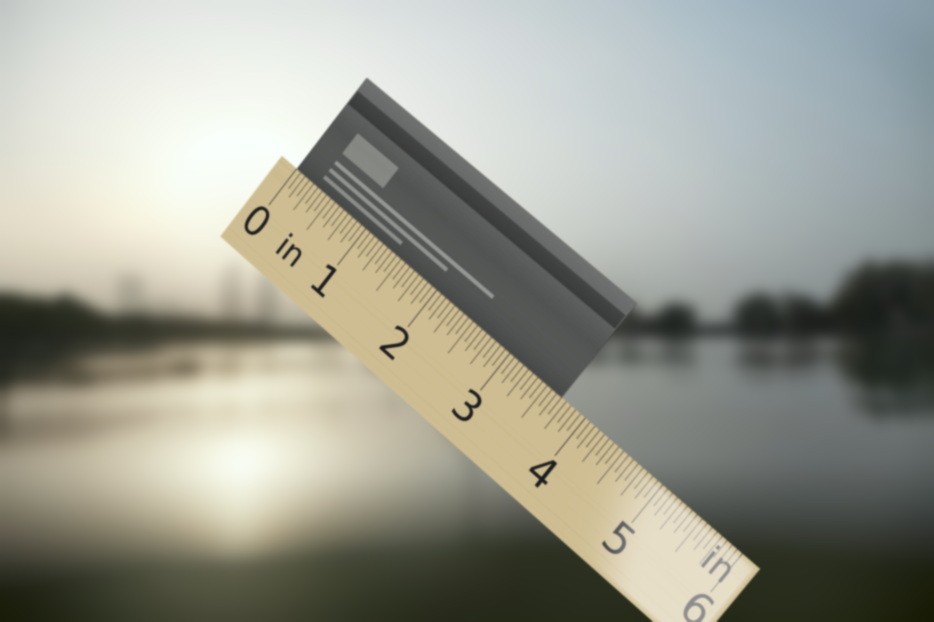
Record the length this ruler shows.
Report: 3.6875 in
